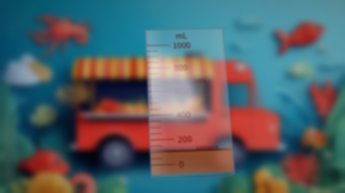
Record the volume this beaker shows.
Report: 100 mL
